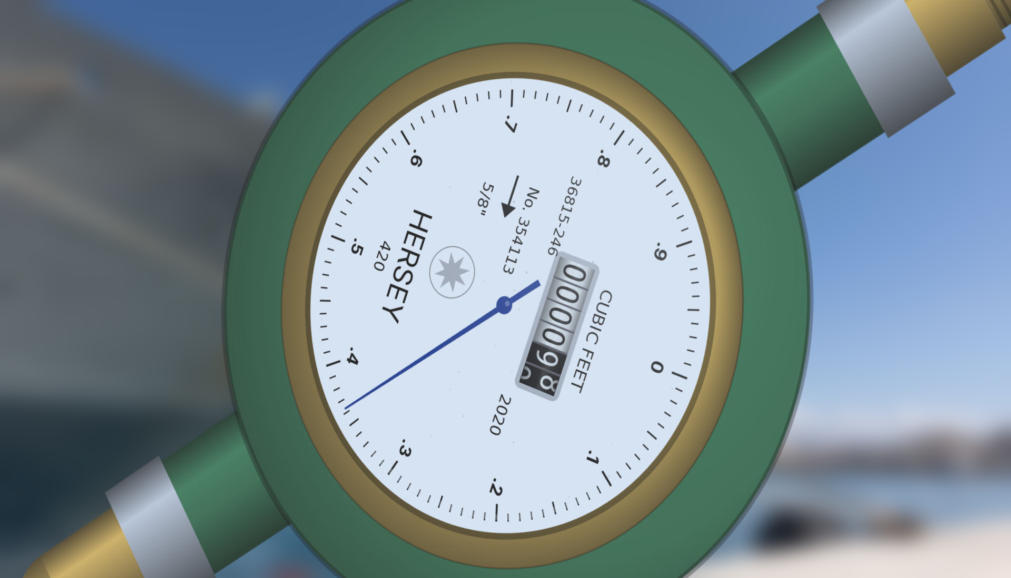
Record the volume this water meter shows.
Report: 98.36 ft³
